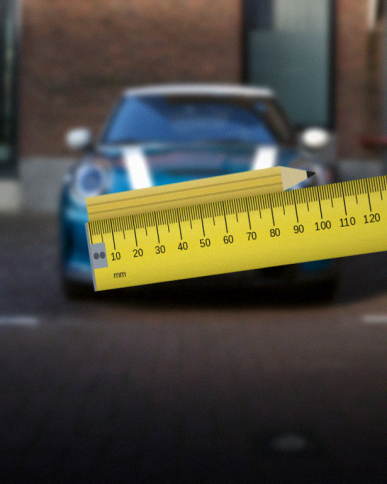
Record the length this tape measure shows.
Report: 100 mm
